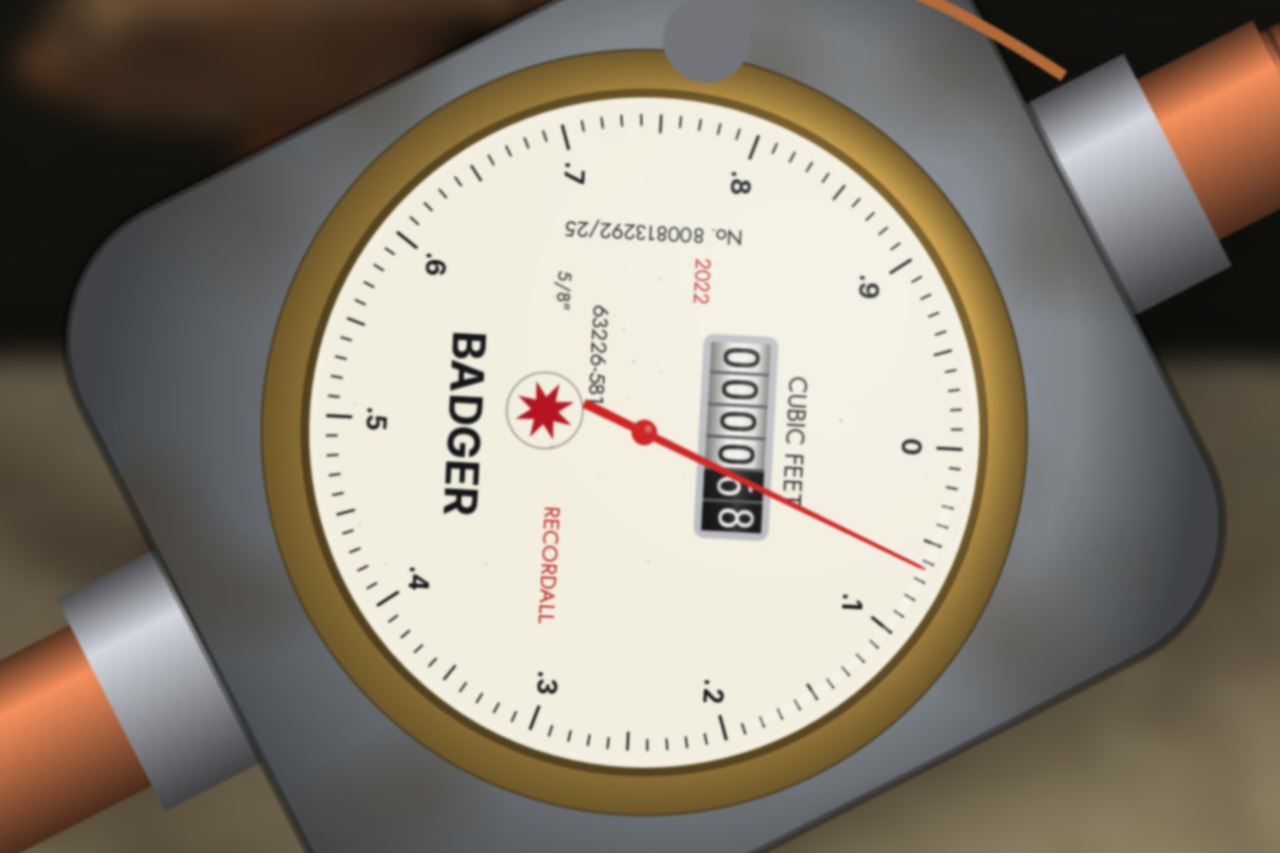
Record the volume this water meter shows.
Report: 68.06 ft³
